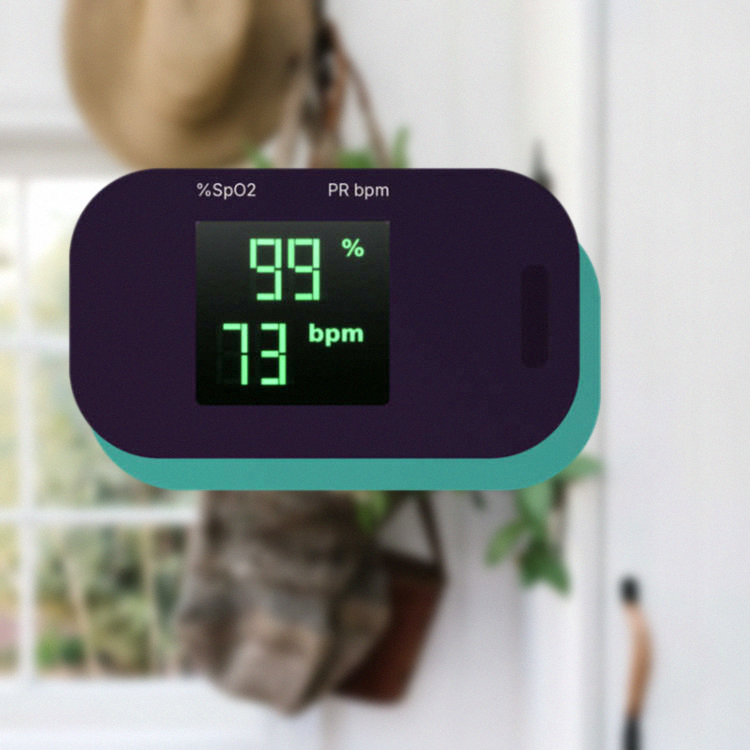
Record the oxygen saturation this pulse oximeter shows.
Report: 99 %
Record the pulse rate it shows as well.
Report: 73 bpm
